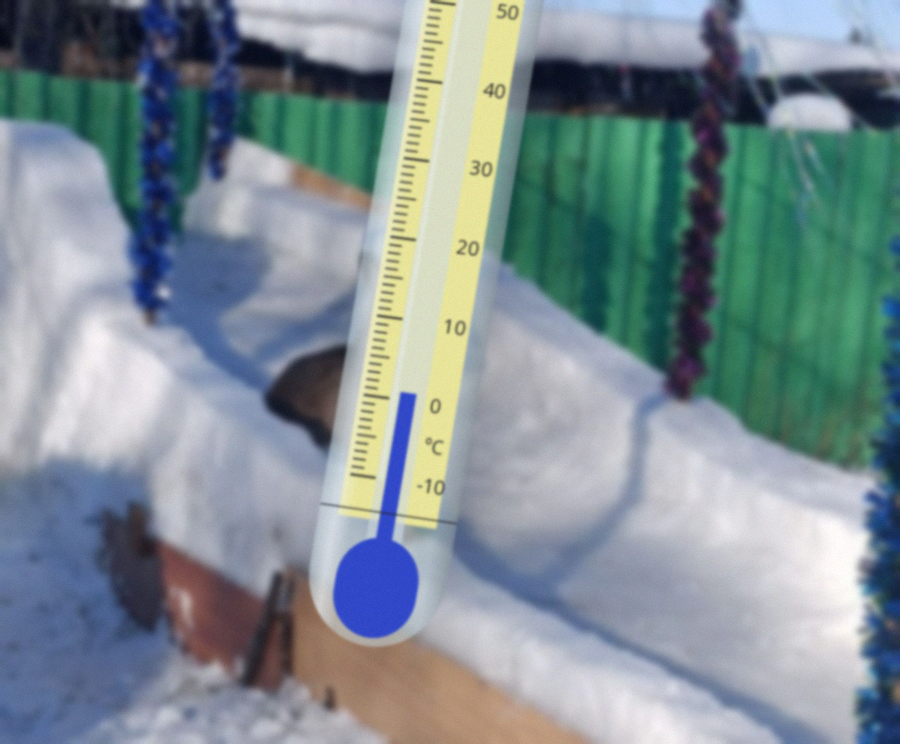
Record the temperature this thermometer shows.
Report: 1 °C
